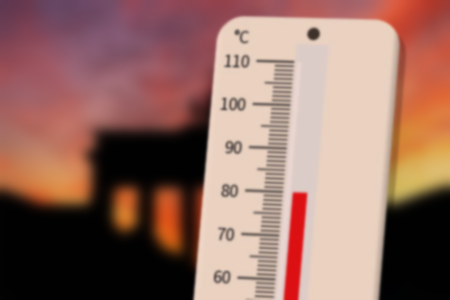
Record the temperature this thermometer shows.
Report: 80 °C
